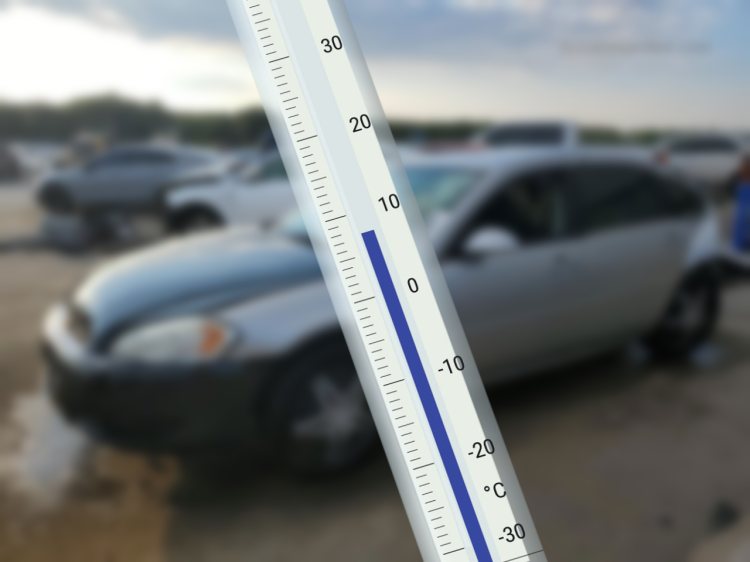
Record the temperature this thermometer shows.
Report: 7.5 °C
